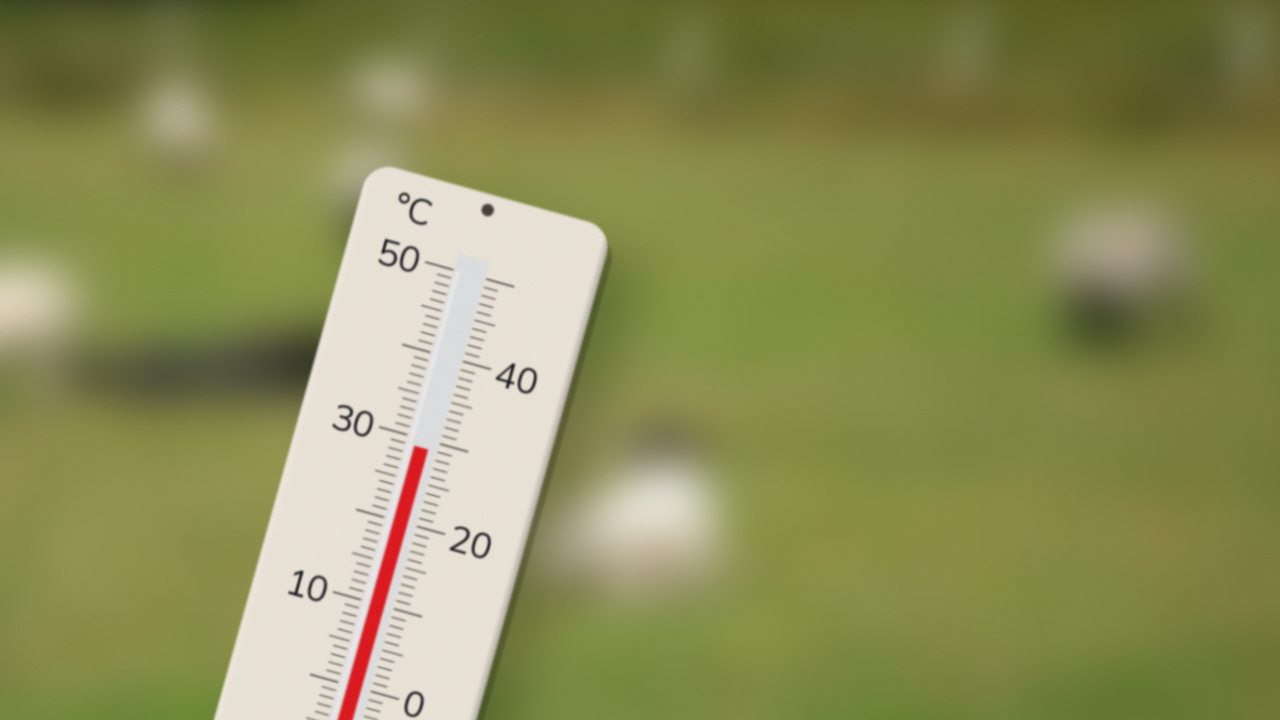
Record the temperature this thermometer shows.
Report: 29 °C
